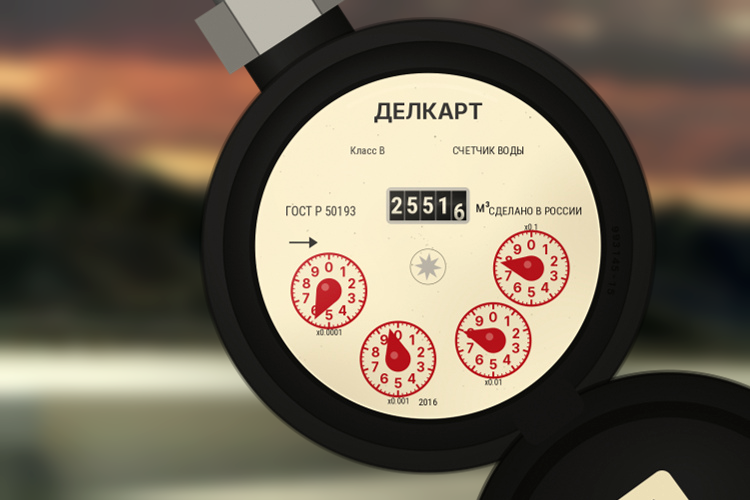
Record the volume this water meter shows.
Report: 25515.7795 m³
